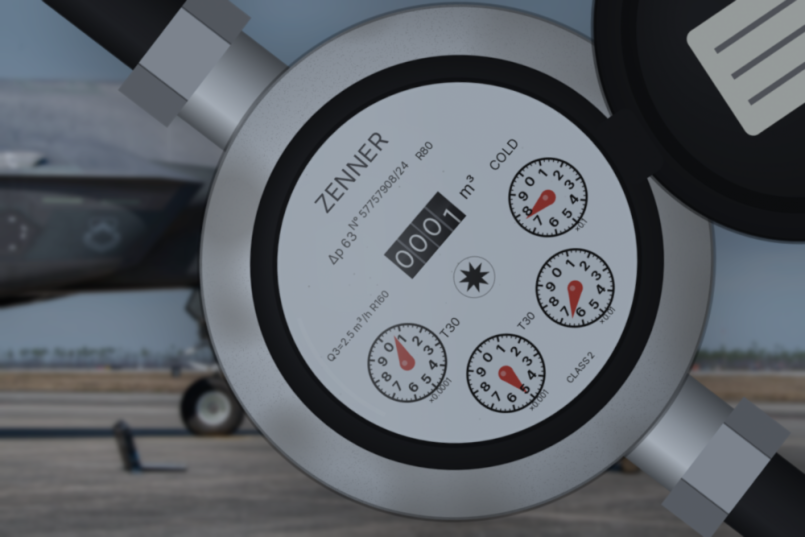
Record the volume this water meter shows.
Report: 0.7650 m³
